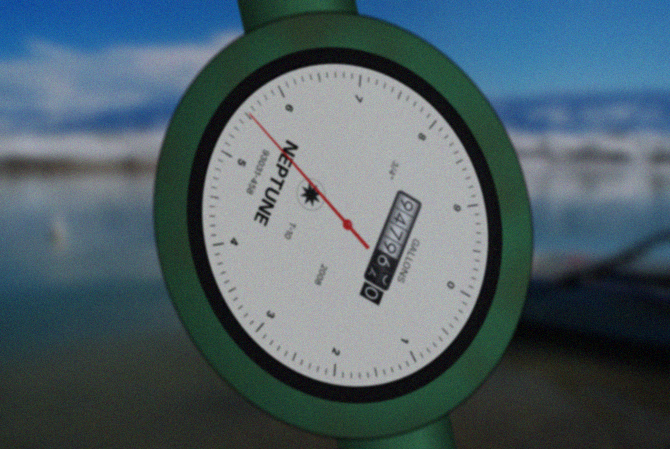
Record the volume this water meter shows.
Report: 9479655.5 gal
